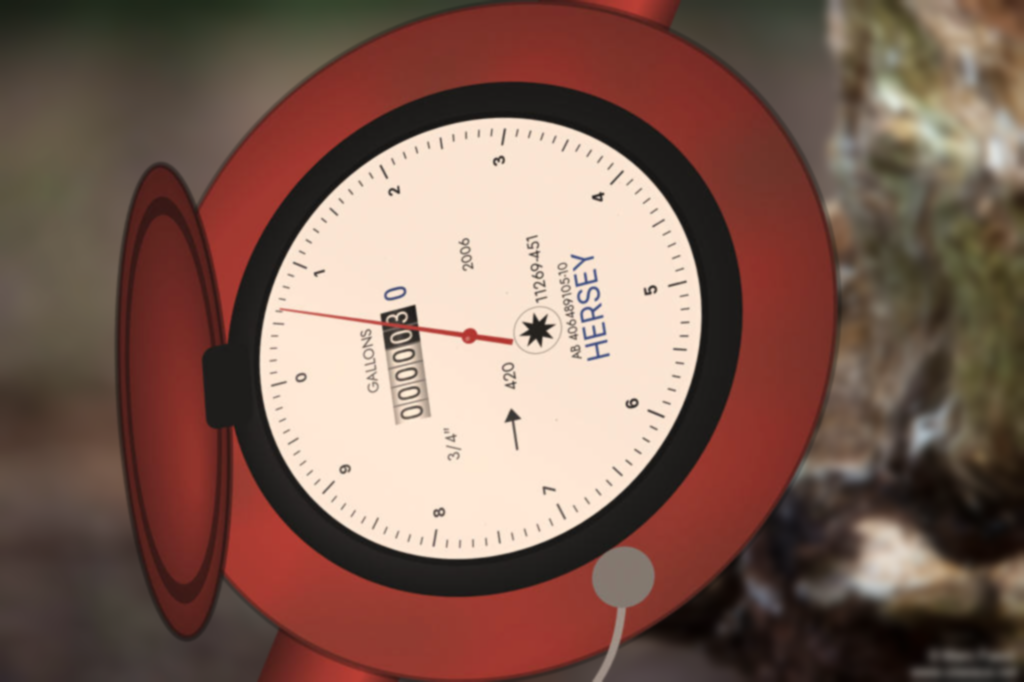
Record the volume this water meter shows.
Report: 30.6 gal
